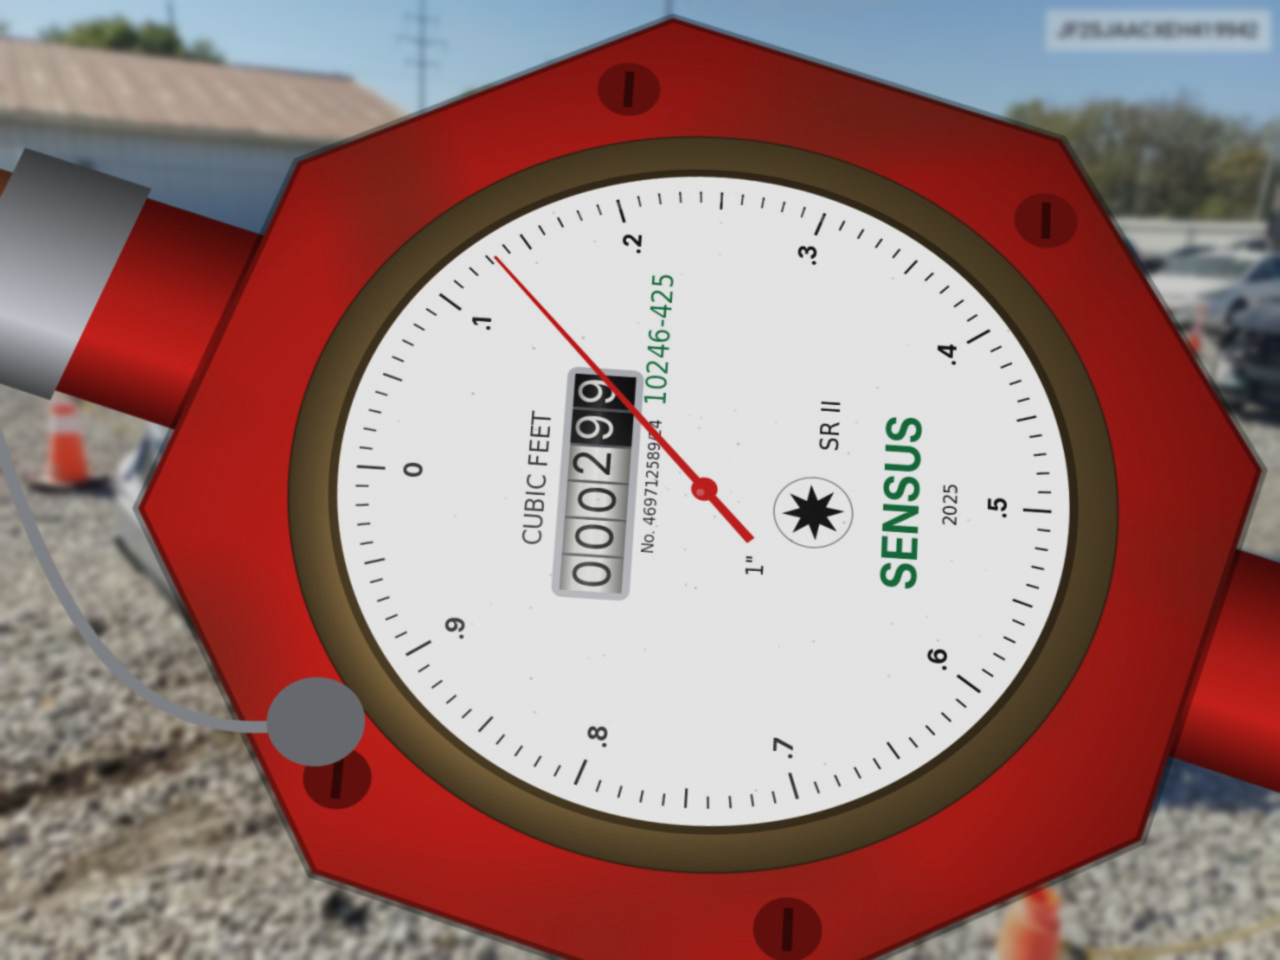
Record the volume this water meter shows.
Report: 299.13 ft³
